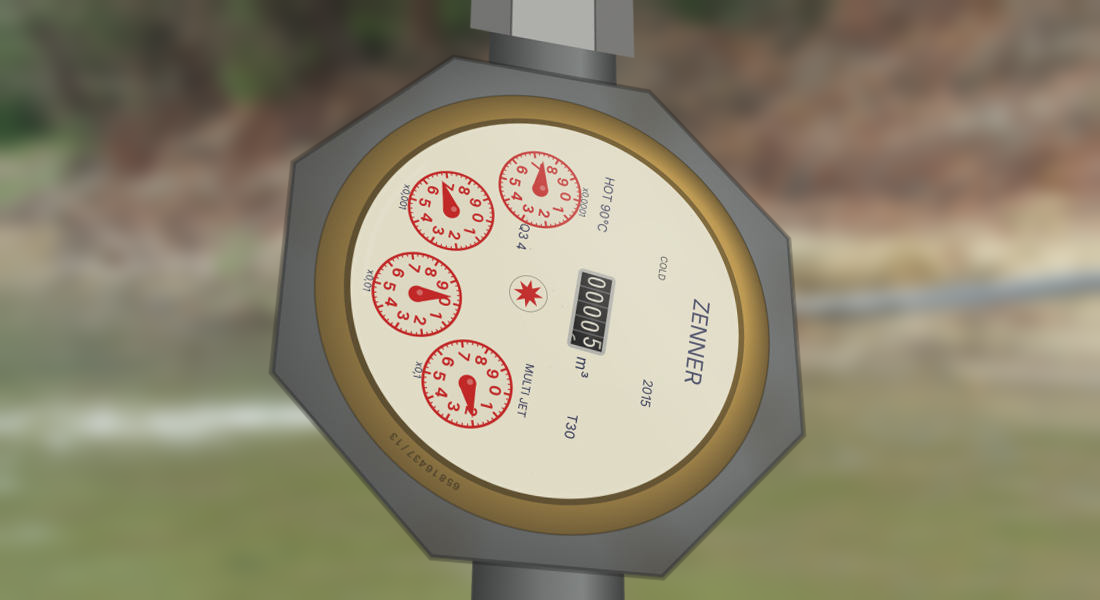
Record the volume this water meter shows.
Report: 5.1967 m³
